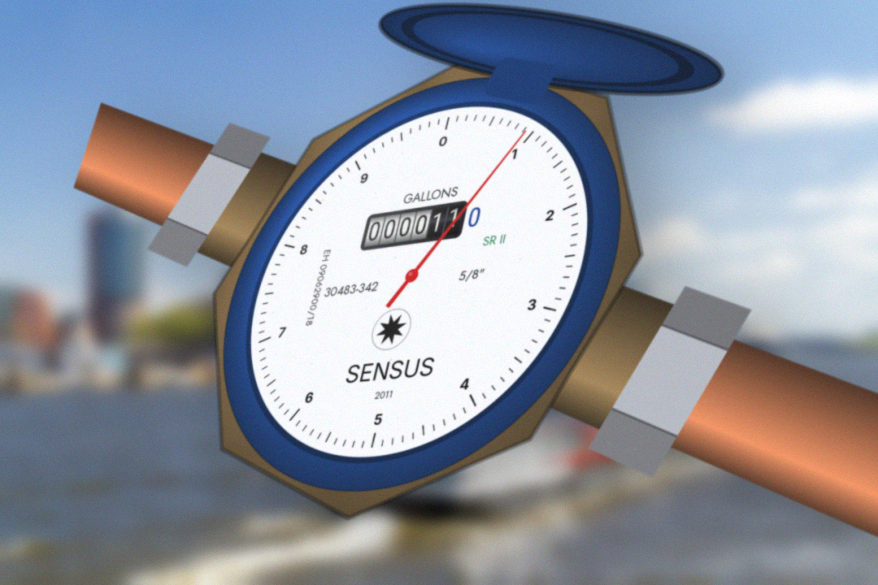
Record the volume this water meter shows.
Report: 110.9 gal
